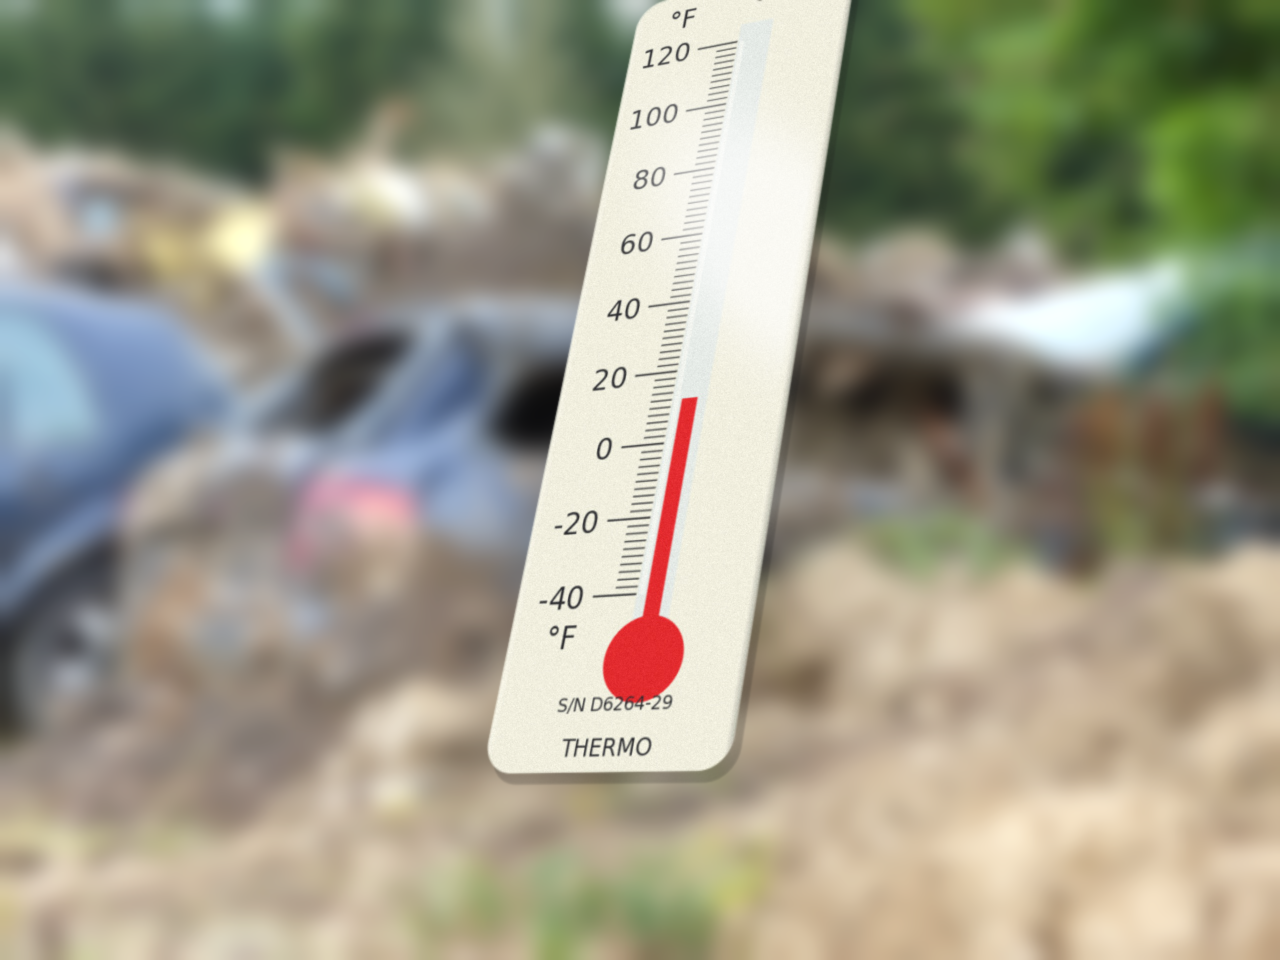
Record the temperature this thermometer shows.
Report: 12 °F
